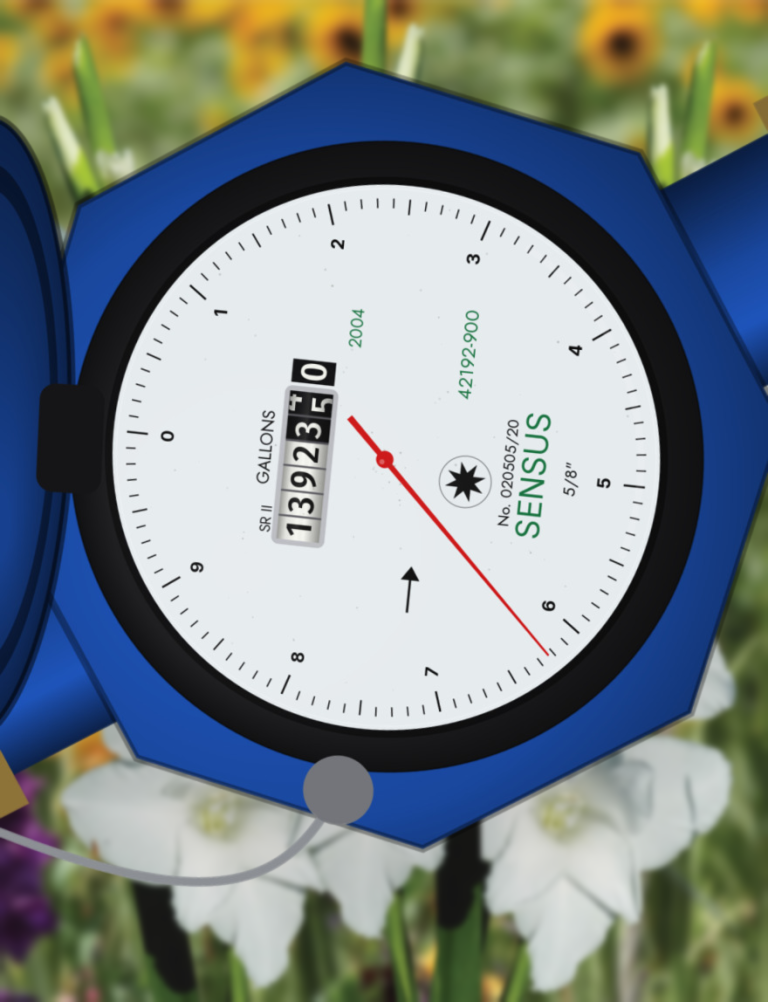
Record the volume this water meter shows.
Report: 1392346.2 gal
